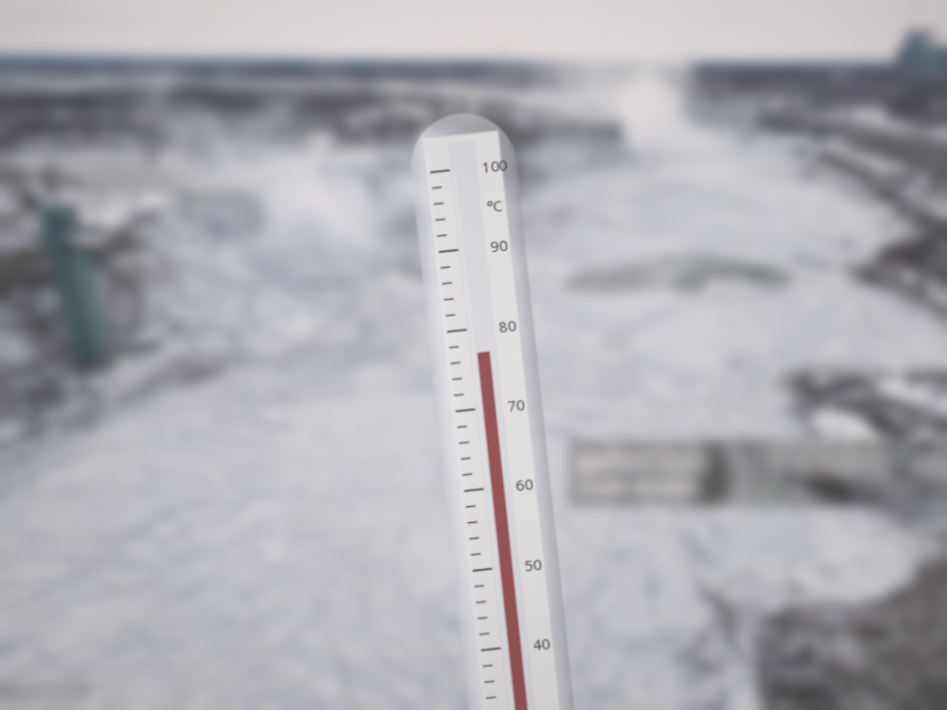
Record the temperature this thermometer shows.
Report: 77 °C
